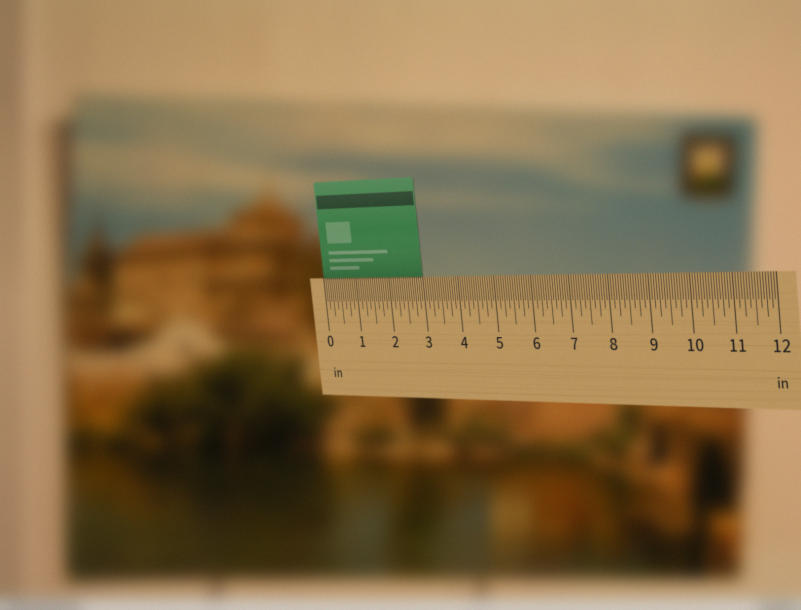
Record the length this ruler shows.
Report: 3 in
